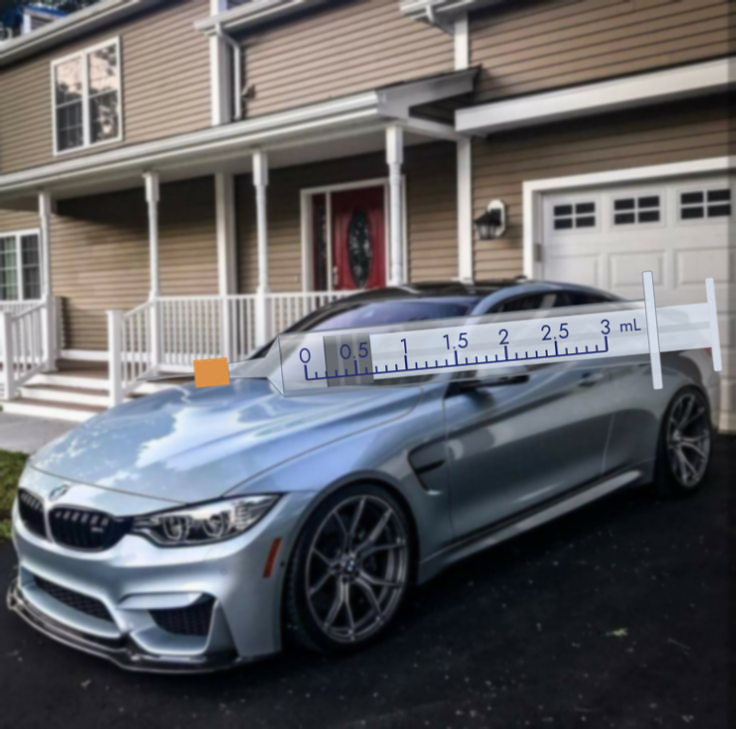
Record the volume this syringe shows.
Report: 0.2 mL
